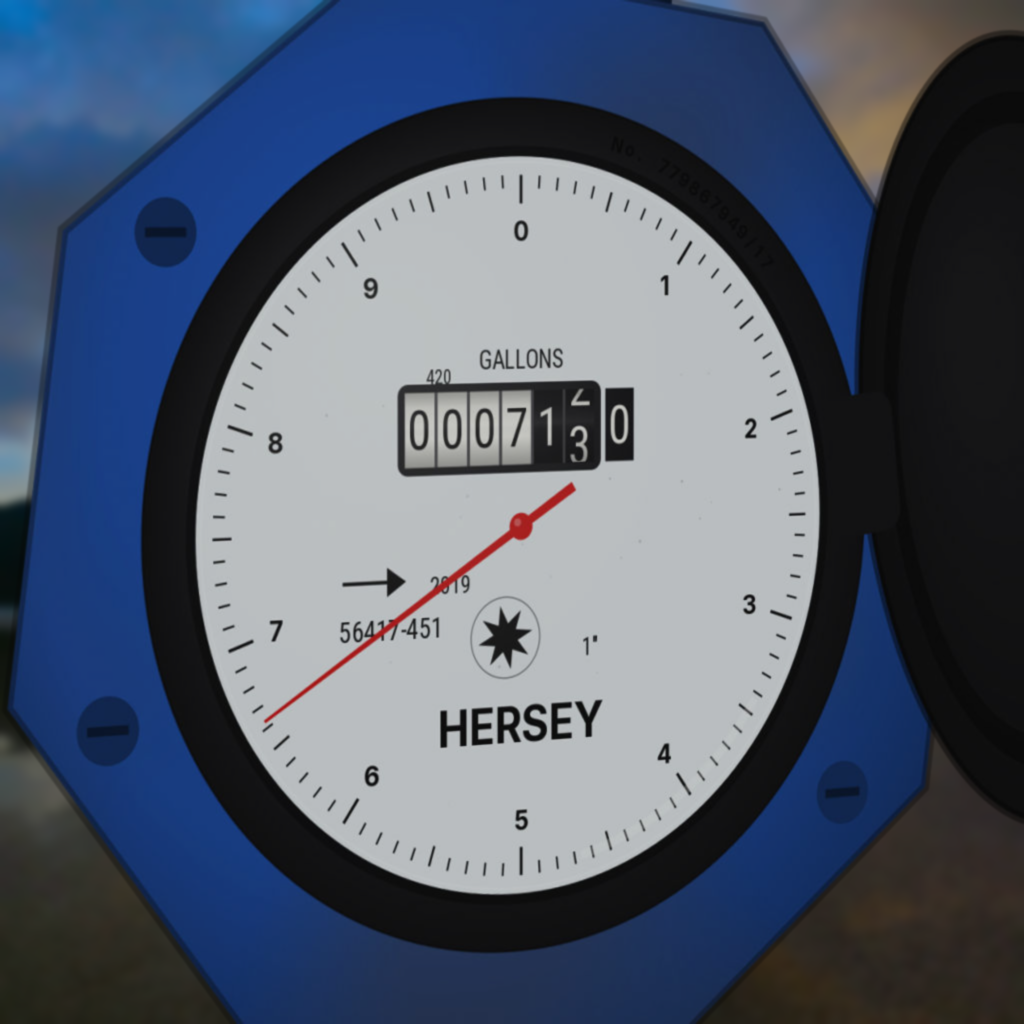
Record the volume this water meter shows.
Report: 7126.6 gal
